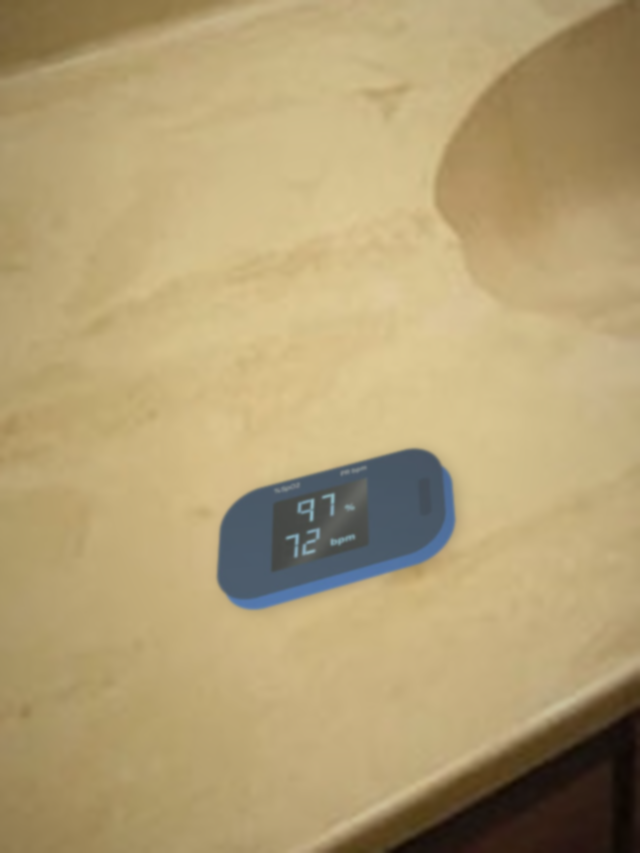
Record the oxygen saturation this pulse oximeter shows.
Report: 97 %
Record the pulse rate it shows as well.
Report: 72 bpm
